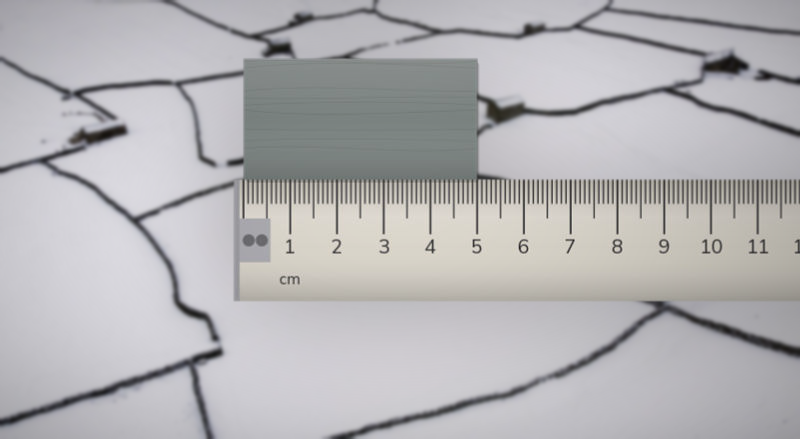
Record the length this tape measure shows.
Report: 5 cm
